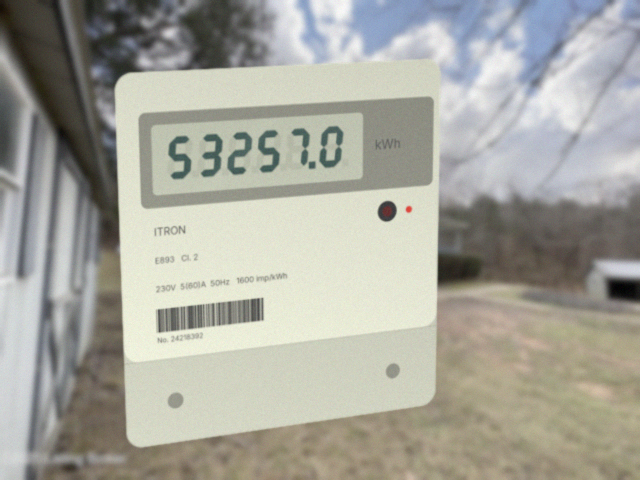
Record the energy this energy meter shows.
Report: 53257.0 kWh
